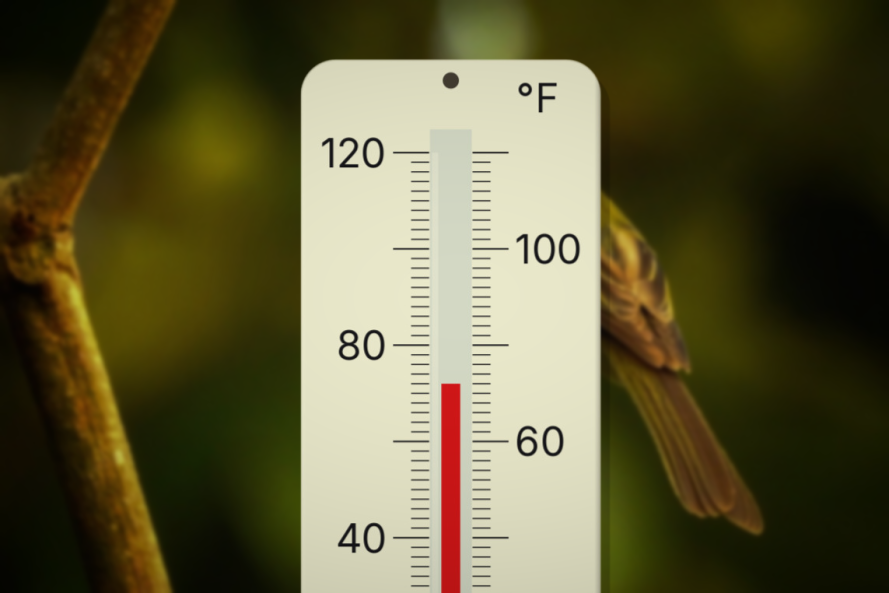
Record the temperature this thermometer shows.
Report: 72 °F
